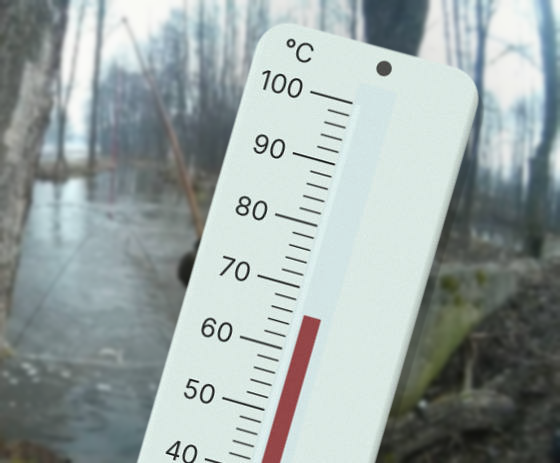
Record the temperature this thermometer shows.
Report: 66 °C
